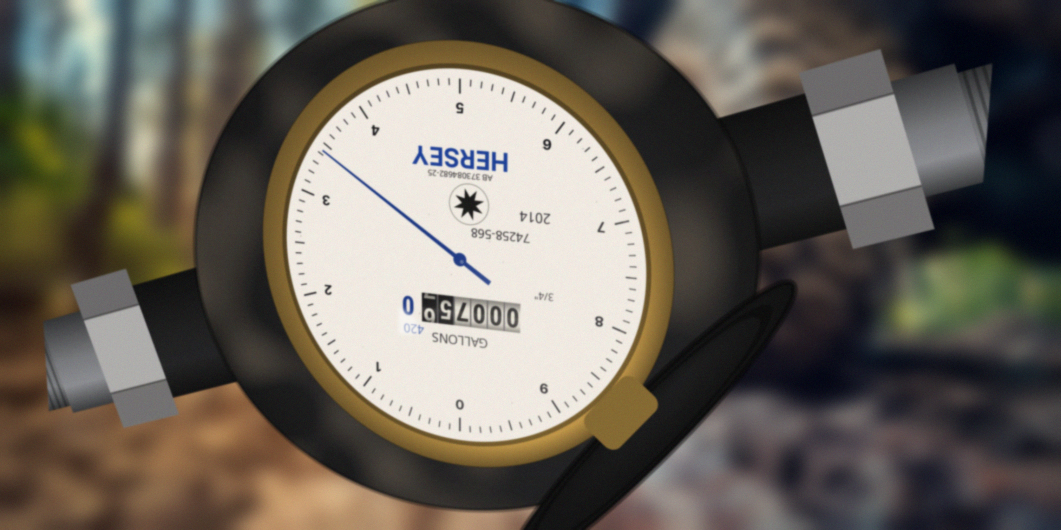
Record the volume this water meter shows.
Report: 7563.4 gal
